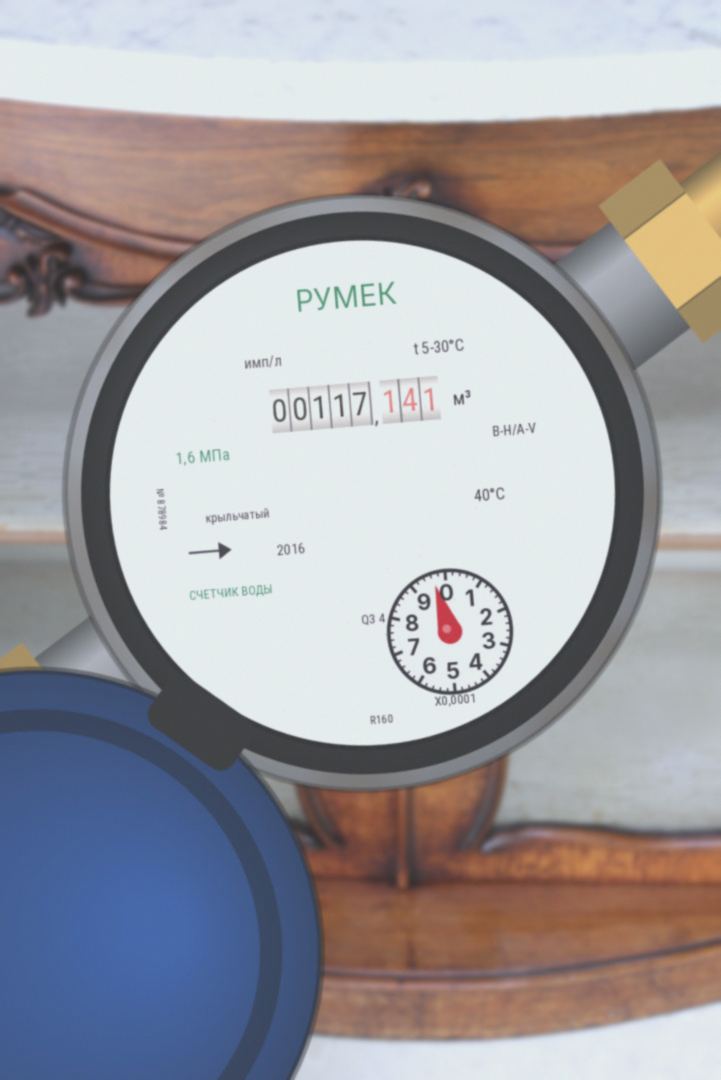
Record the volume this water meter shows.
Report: 117.1409 m³
